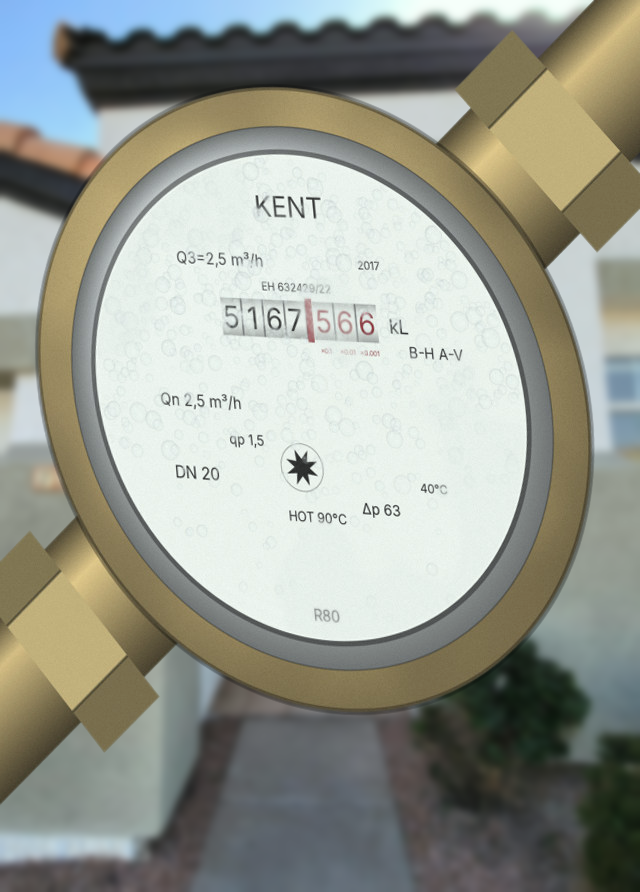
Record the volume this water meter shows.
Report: 5167.566 kL
